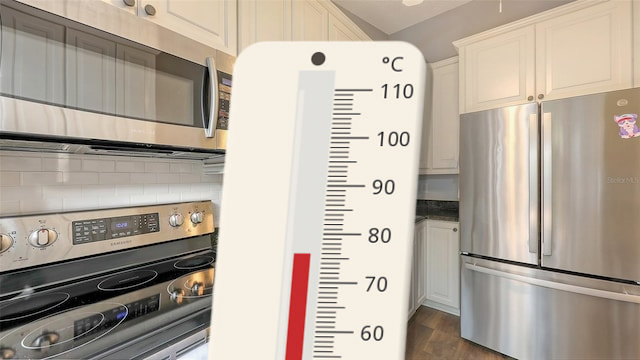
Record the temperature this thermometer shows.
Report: 76 °C
